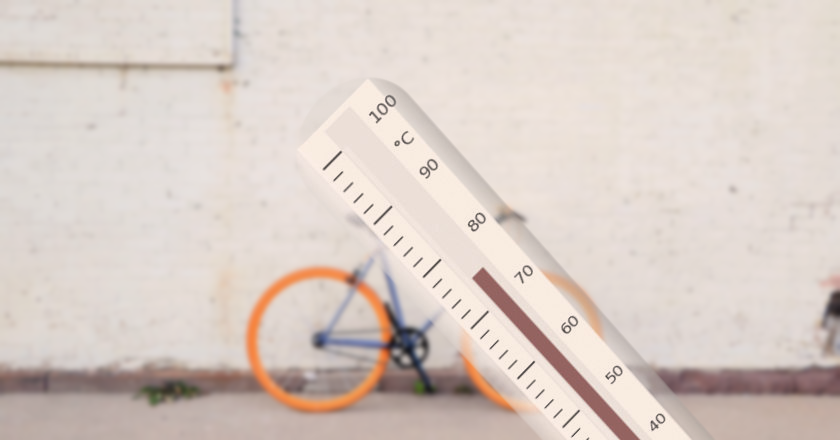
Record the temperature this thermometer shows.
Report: 75 °C
